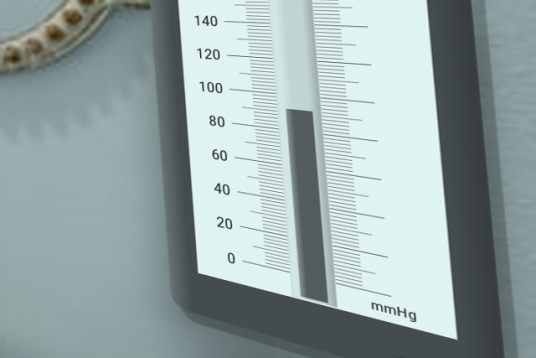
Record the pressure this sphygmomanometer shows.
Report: 92 mmHg
